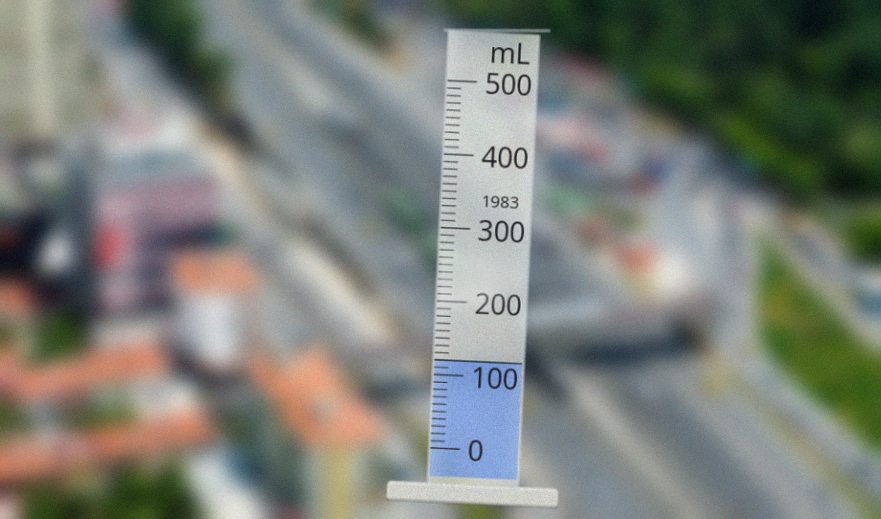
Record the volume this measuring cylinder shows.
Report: 120 mL
